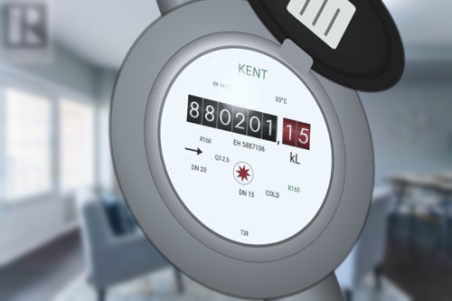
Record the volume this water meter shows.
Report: 880201.15 kL
